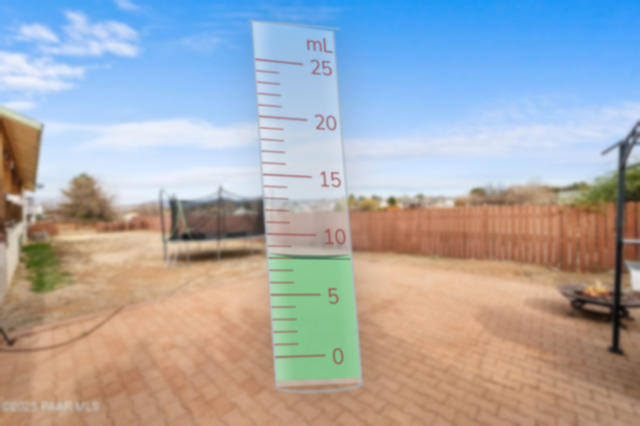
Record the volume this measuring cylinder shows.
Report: 8 mL
